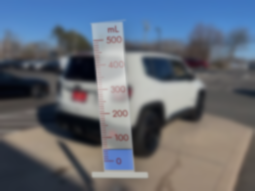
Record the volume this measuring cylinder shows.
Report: 50 mL
